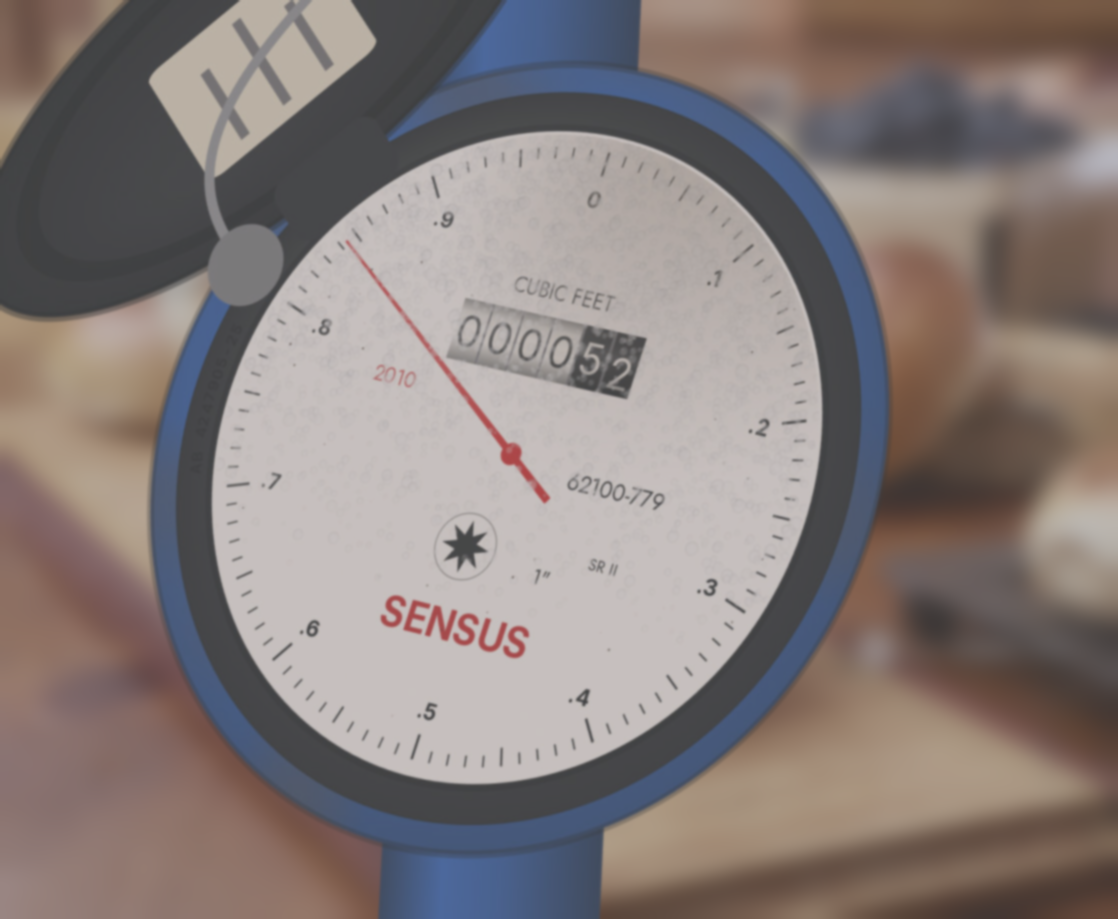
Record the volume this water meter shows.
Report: 51.84 ft³
